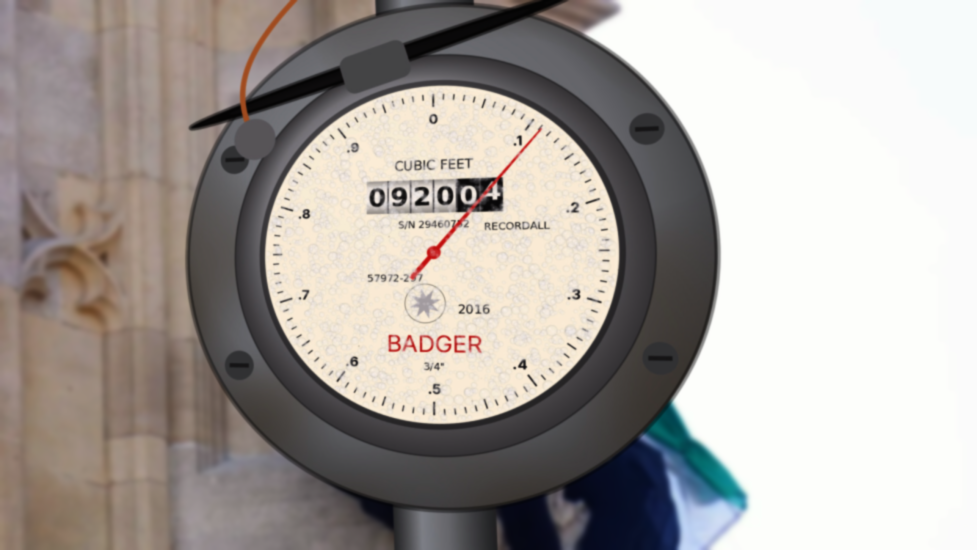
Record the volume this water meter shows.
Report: 92004.11 ft³
